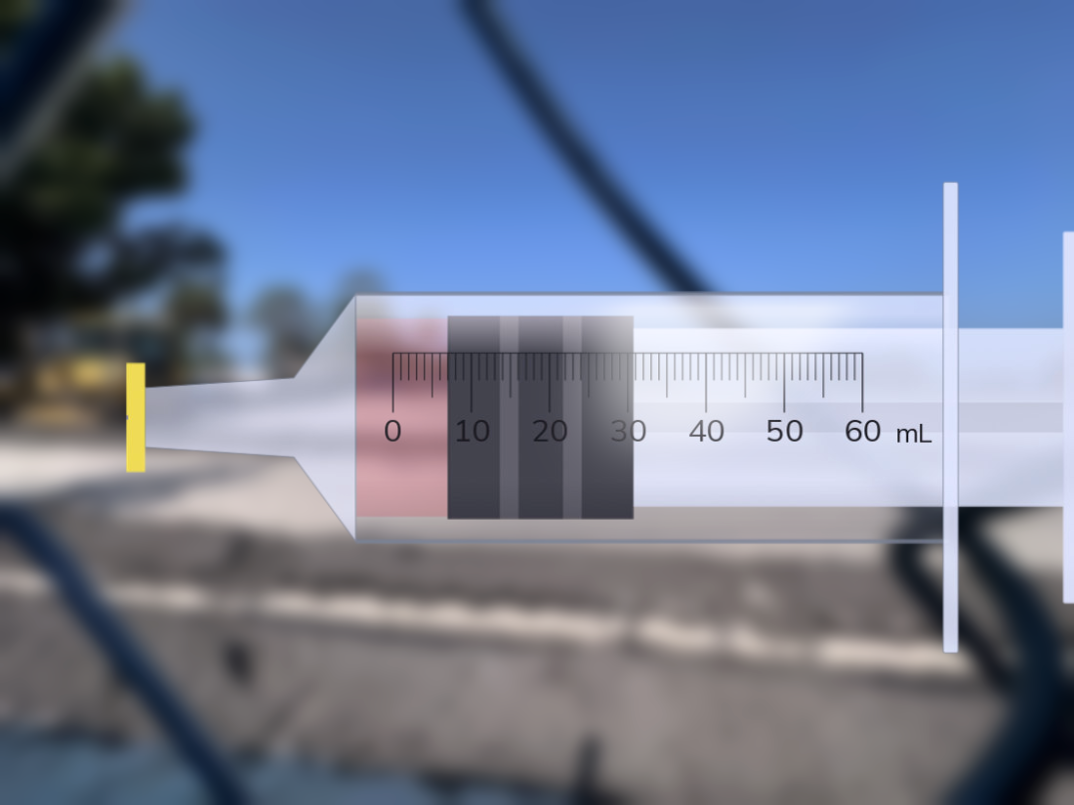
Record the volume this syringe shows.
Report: 7 mL
